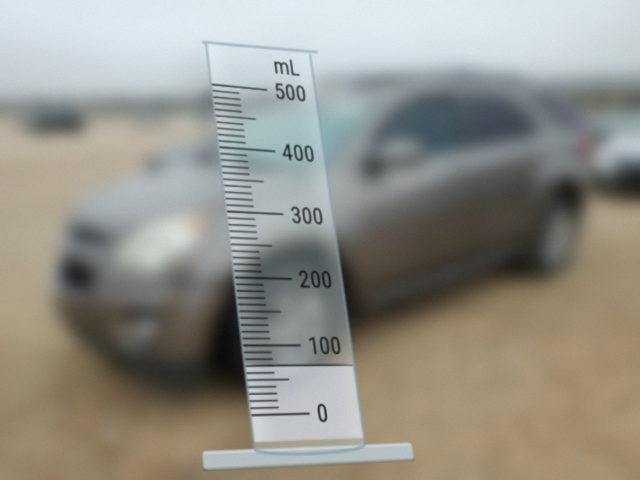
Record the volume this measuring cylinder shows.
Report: 70 mL
